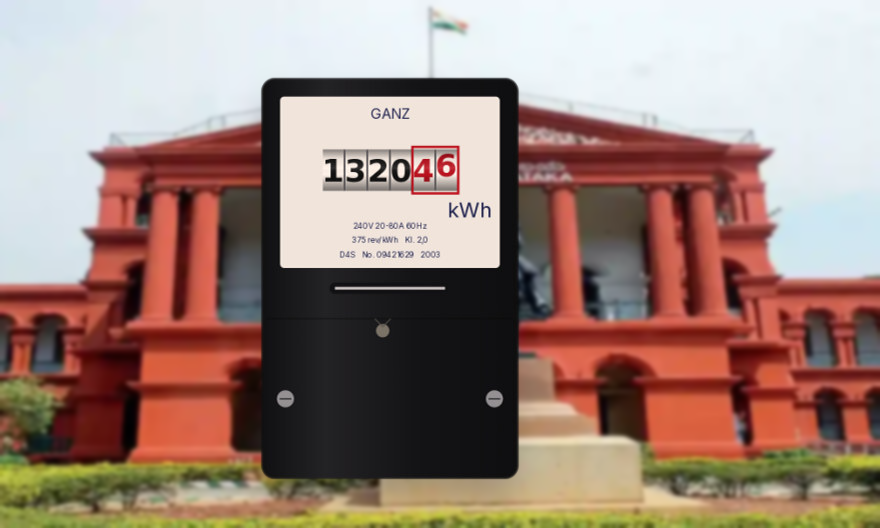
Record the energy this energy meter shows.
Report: 1320.46 kWh
